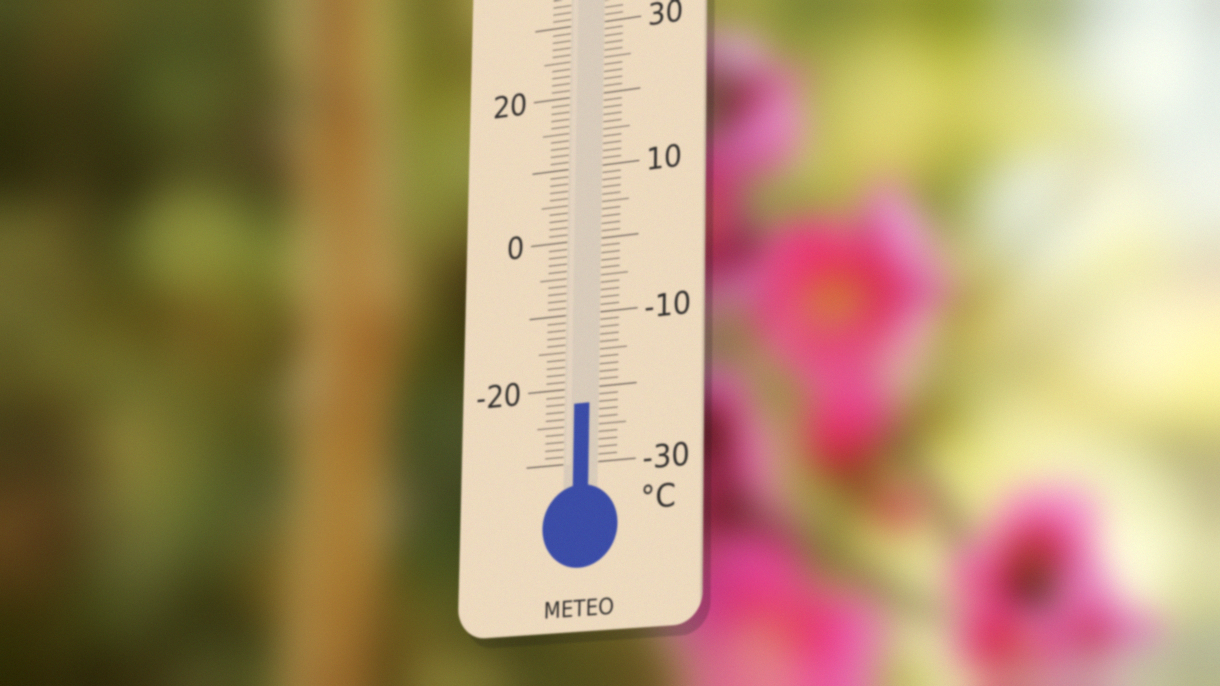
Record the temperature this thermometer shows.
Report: -22 °C
